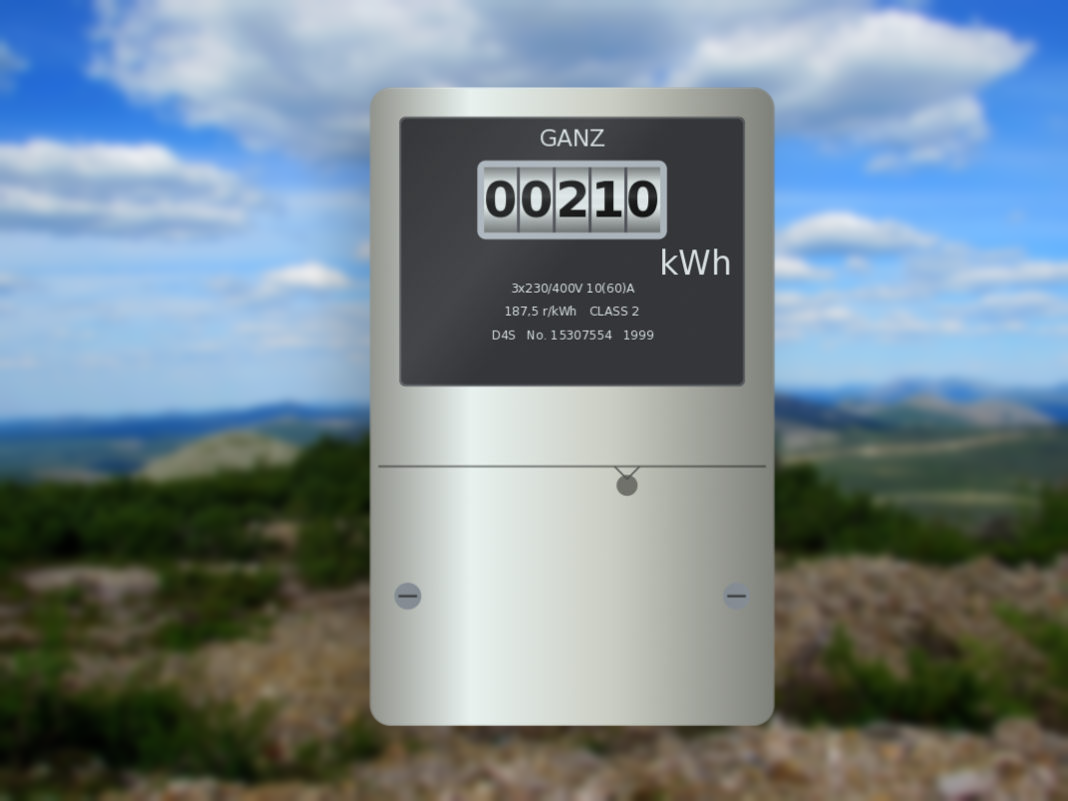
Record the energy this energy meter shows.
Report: 210 kWh
